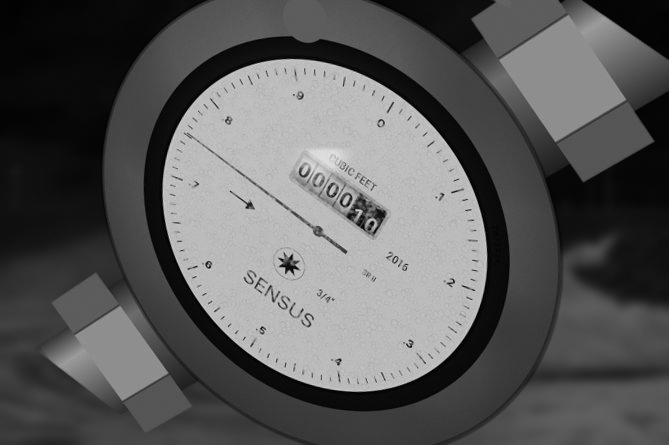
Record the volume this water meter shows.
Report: 9.75 ft³
